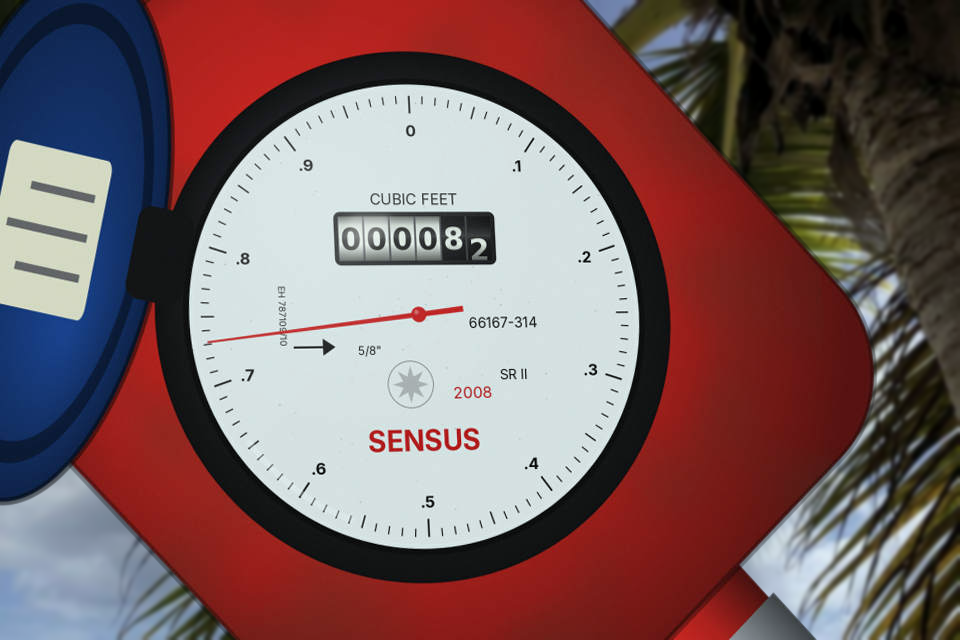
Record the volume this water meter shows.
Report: 81.73 ft³
